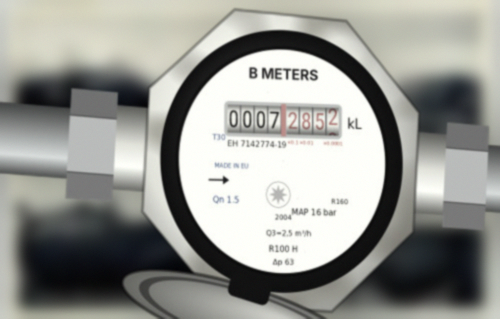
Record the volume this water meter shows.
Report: 7.2852 kL
